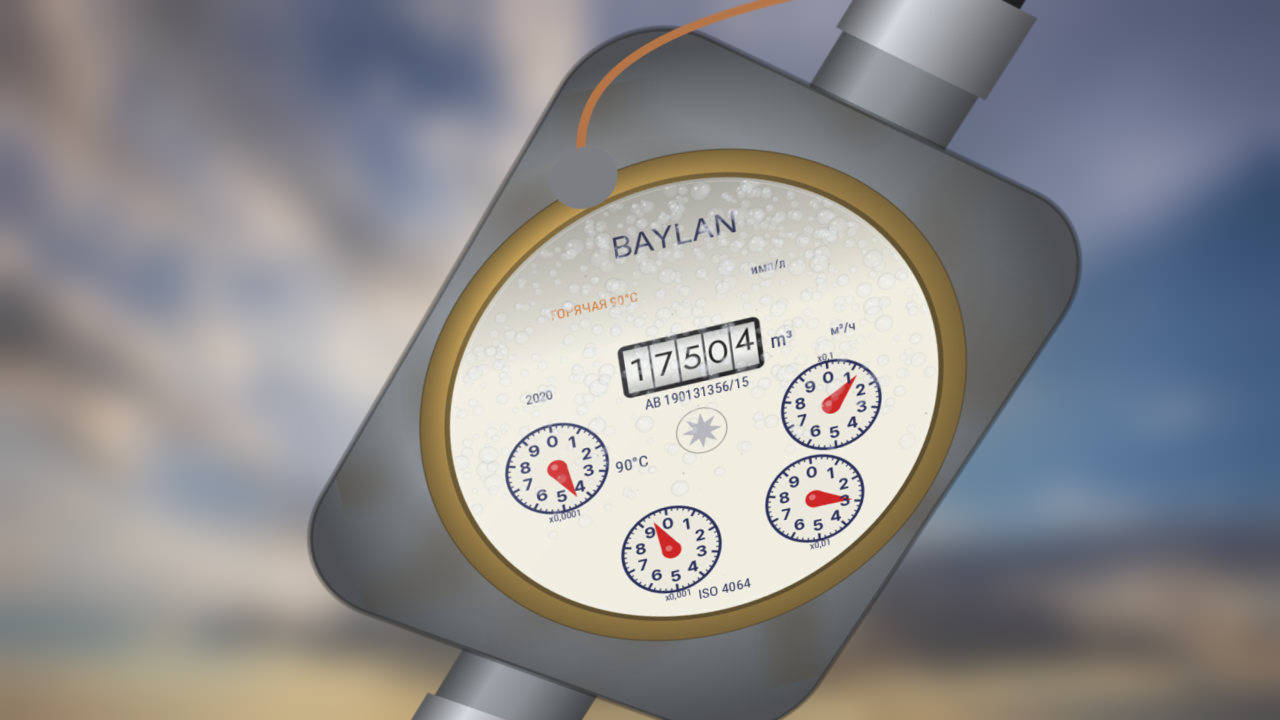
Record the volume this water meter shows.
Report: 17504.1294 m³
